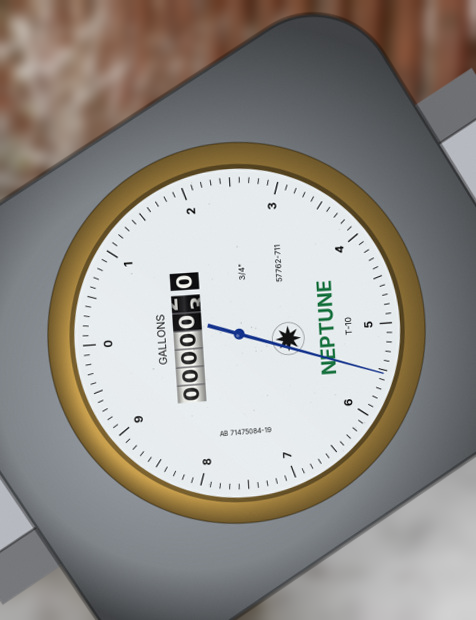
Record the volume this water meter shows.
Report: 25.5 gal
